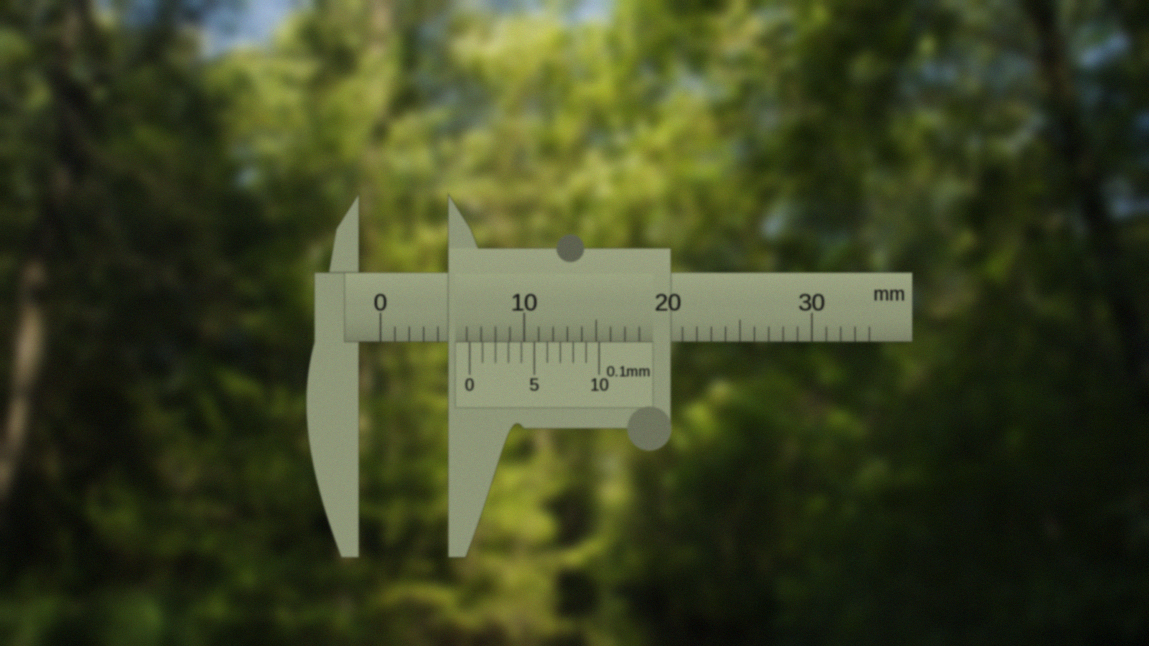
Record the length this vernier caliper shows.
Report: 6.2 mm
